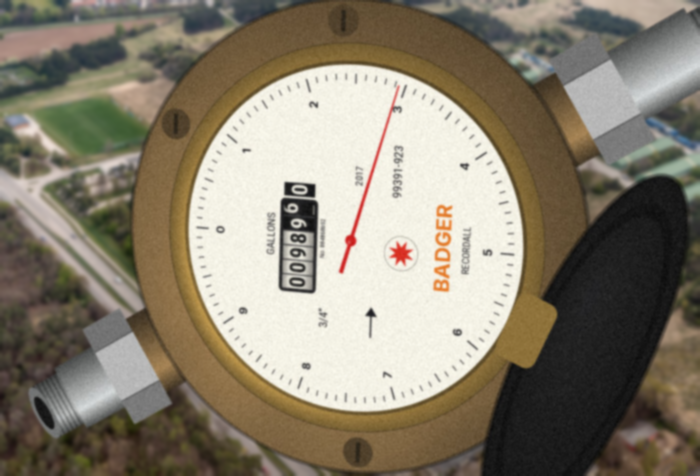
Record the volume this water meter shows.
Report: 98962.9 gal
